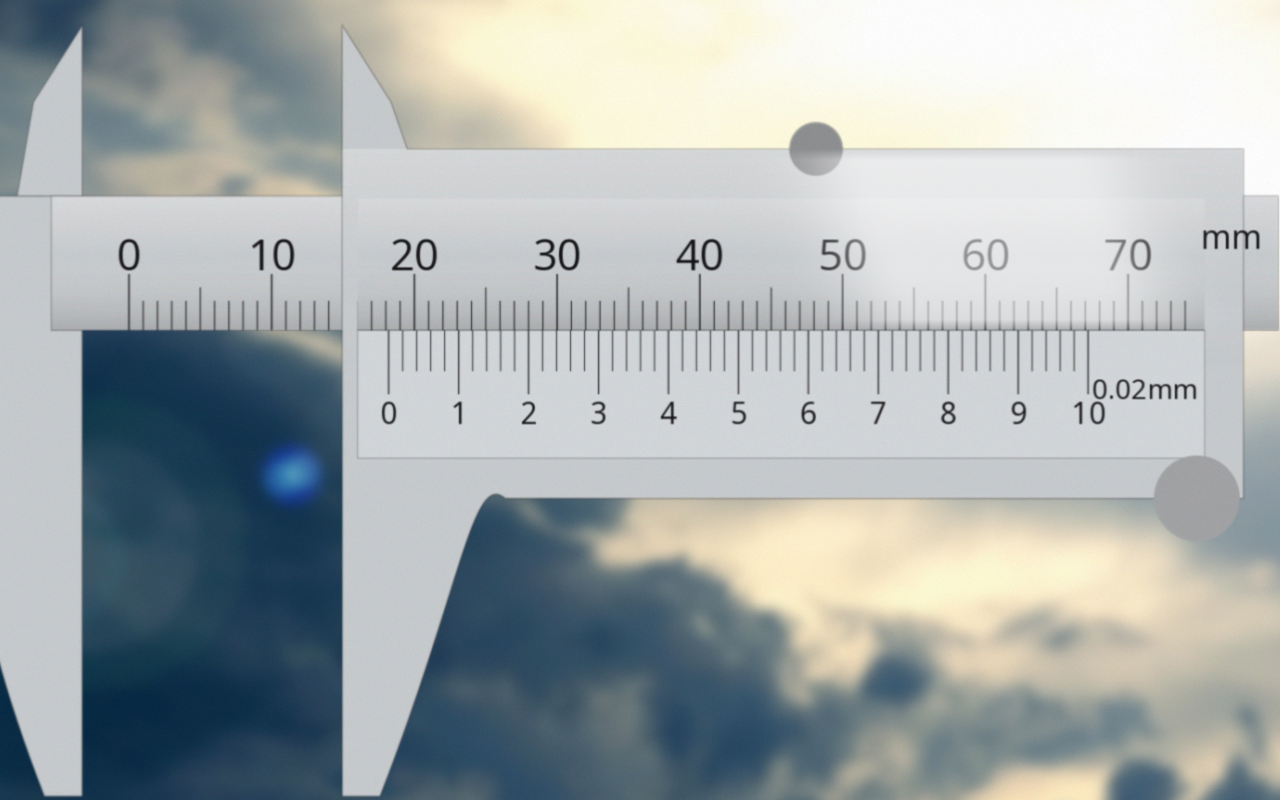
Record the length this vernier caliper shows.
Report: 18.2 mm
